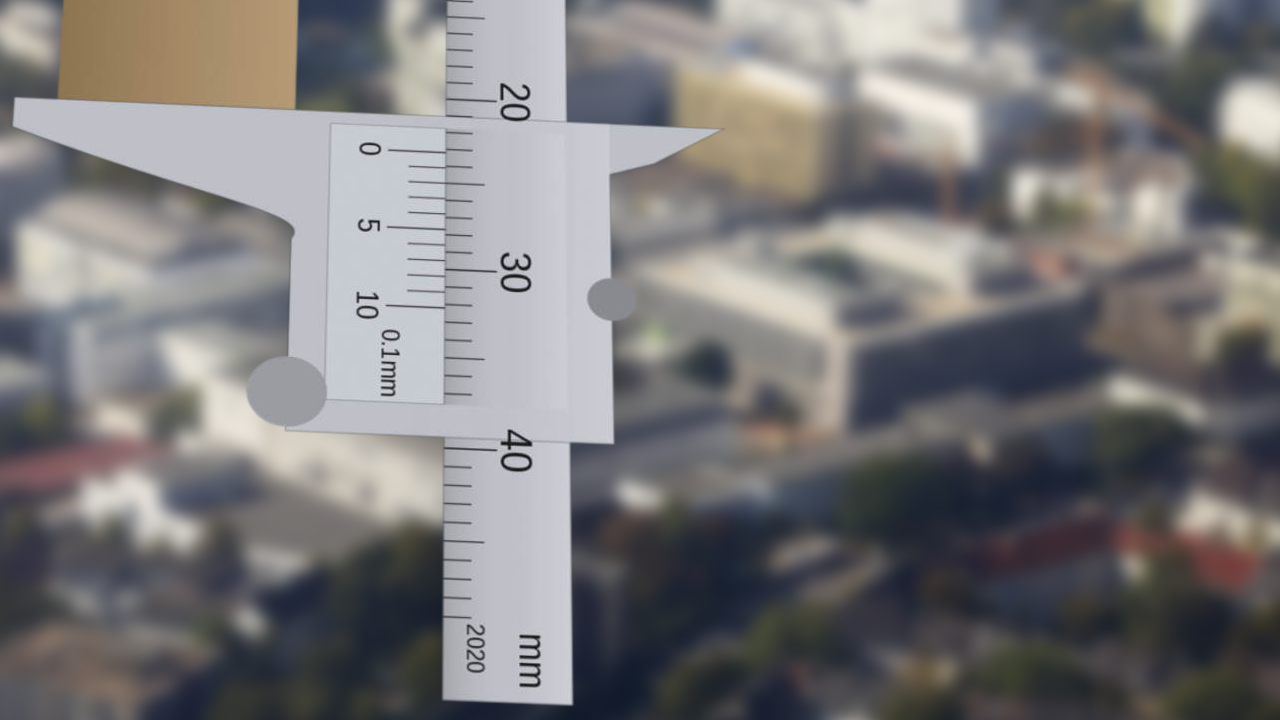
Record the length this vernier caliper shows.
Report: 23.2 mm
